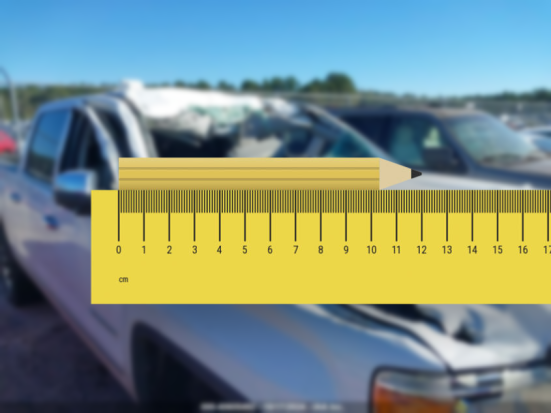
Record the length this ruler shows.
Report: 12 cm
